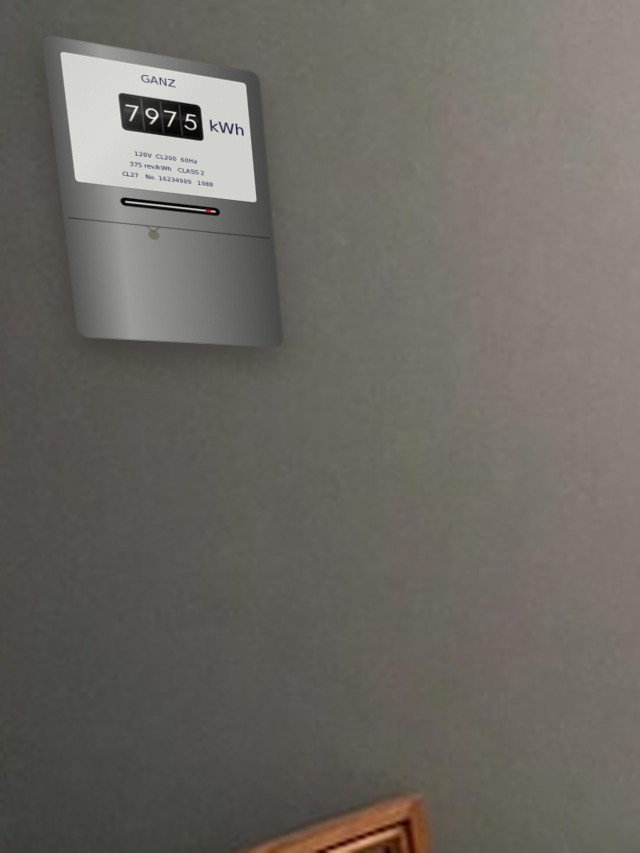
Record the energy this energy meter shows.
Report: 7975 kWh
